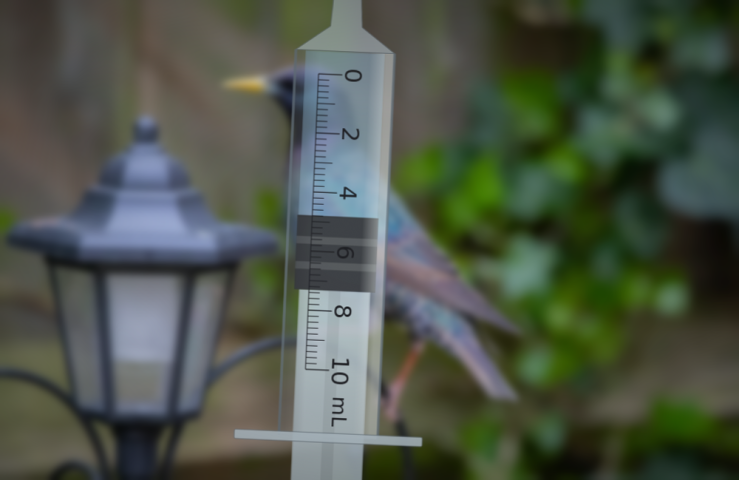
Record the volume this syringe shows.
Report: 4.8 mL
